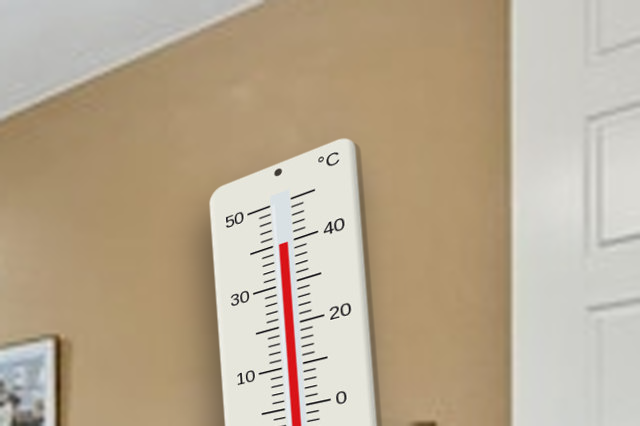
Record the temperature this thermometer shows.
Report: 40 °C
